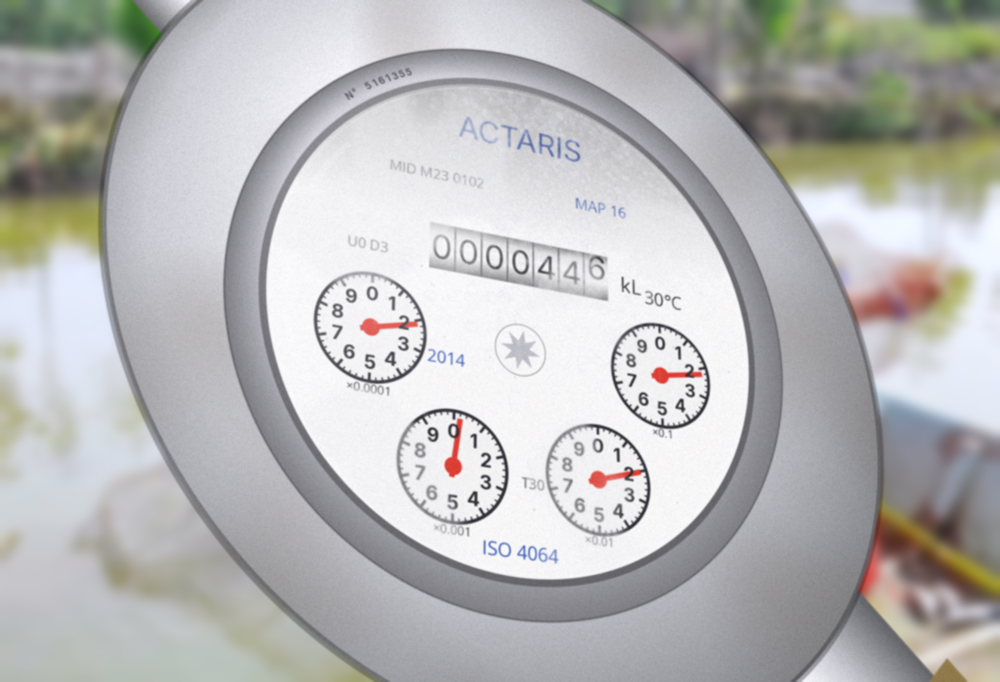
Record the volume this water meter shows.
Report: 446.2202 kL
